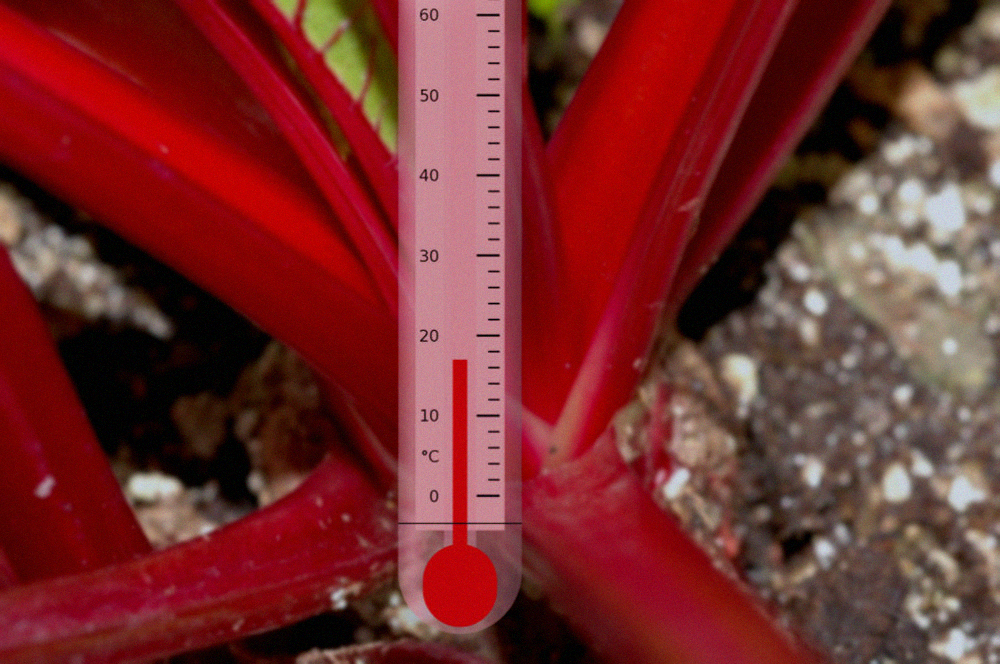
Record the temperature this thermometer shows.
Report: 17 °C
